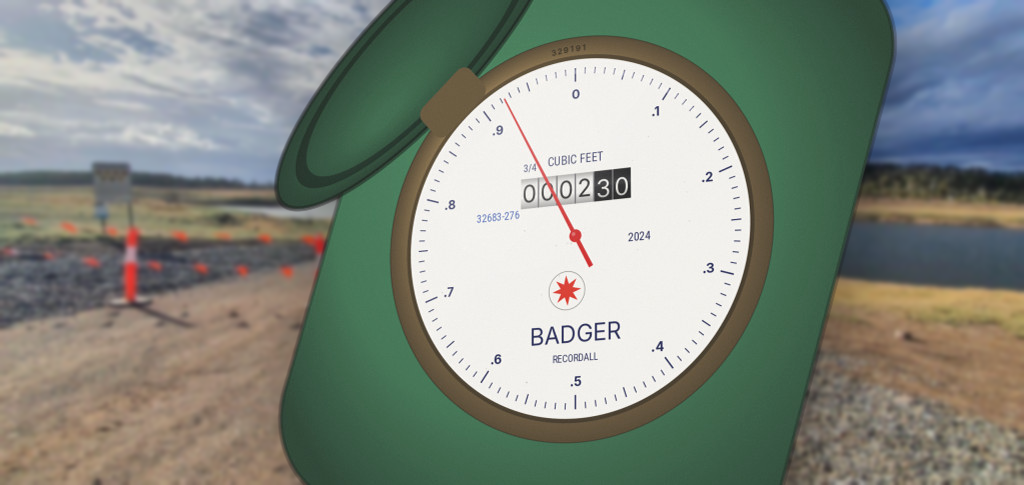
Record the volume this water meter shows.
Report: 229.92 ft³
